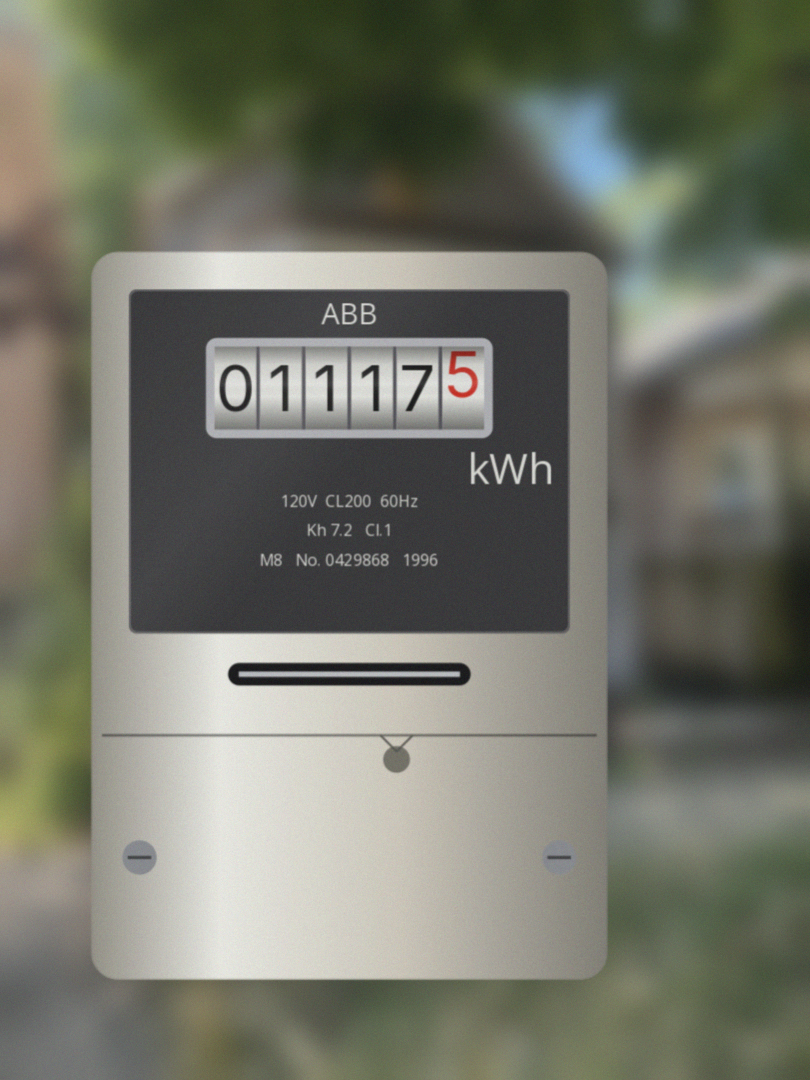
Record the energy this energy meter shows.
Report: 1117.5 kWh
